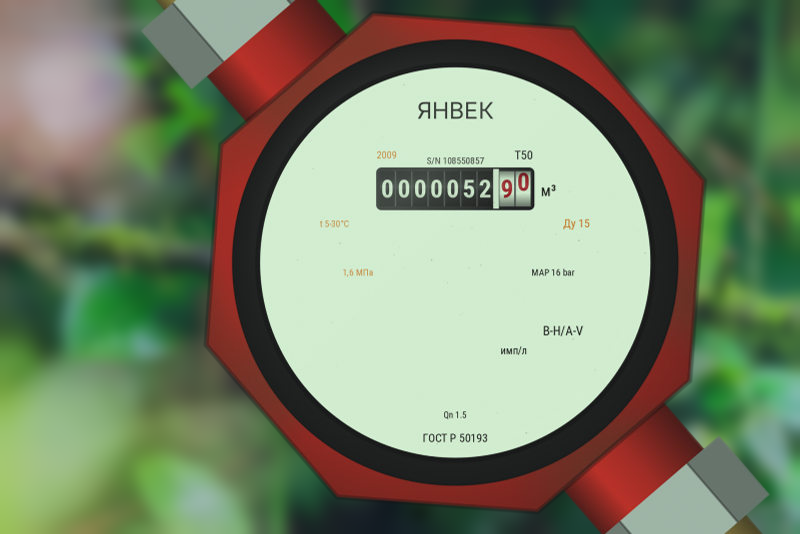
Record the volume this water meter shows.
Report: 52.90 m³
